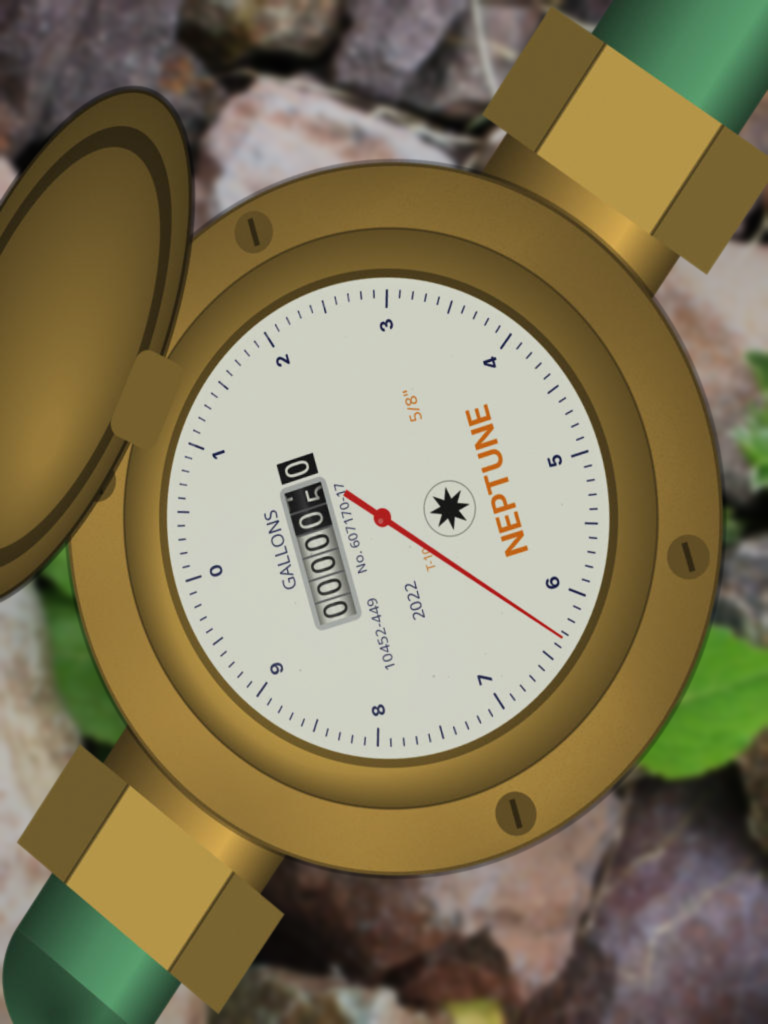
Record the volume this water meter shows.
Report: 46.3 gal
